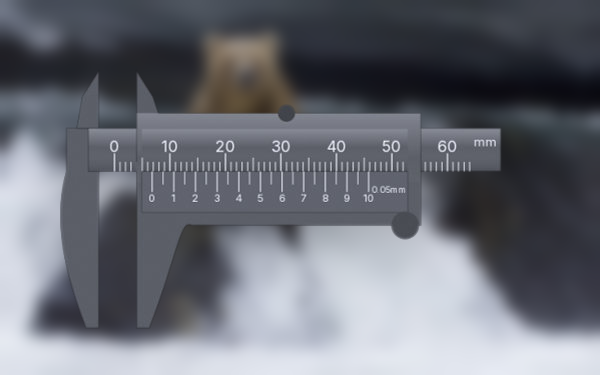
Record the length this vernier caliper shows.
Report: 6.8 mm
